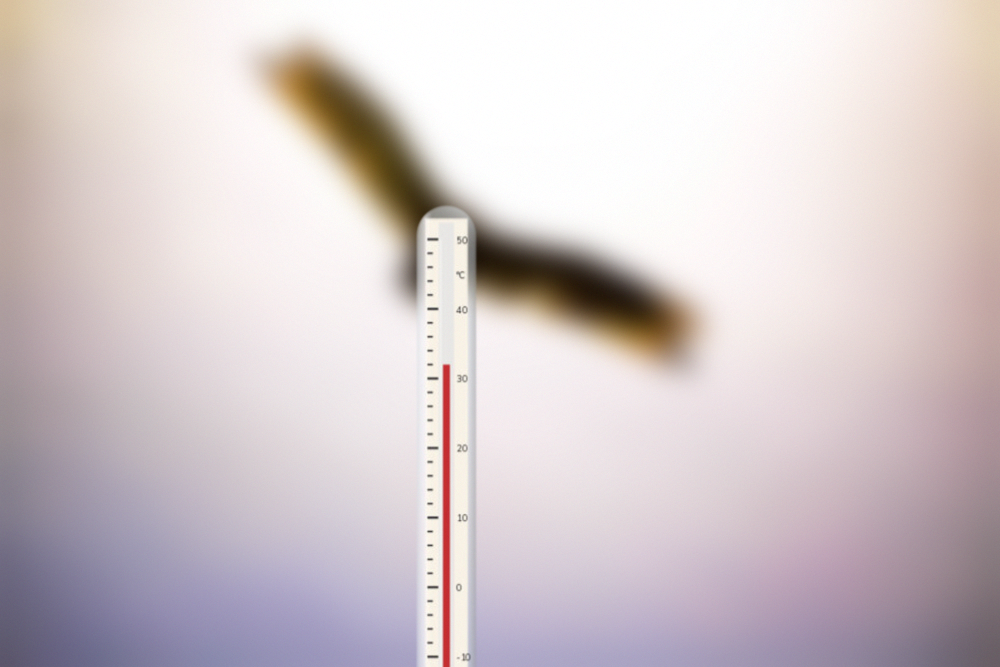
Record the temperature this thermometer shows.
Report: 32 °C
